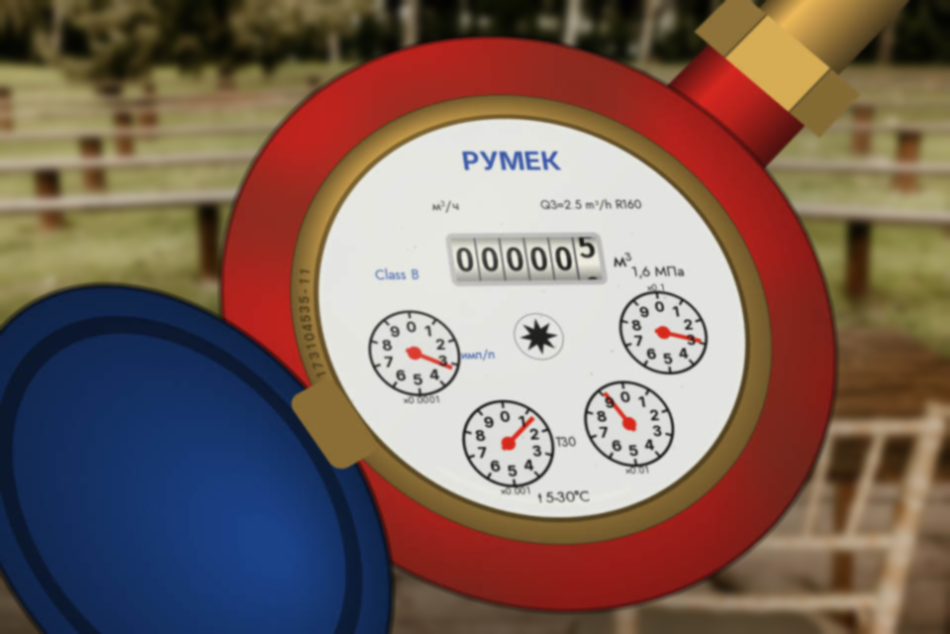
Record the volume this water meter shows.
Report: 5.2913 m³
